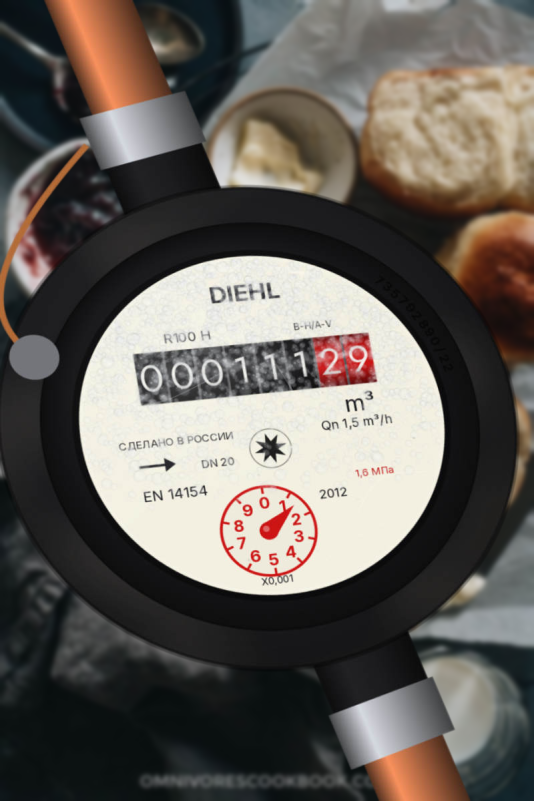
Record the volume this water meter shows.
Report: 111.291 m³
